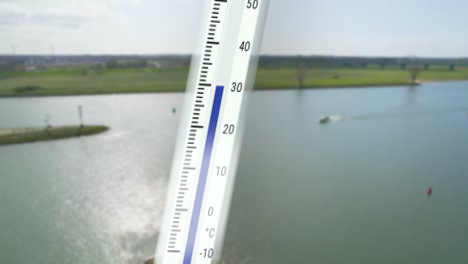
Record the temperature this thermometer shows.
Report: 30 °C
